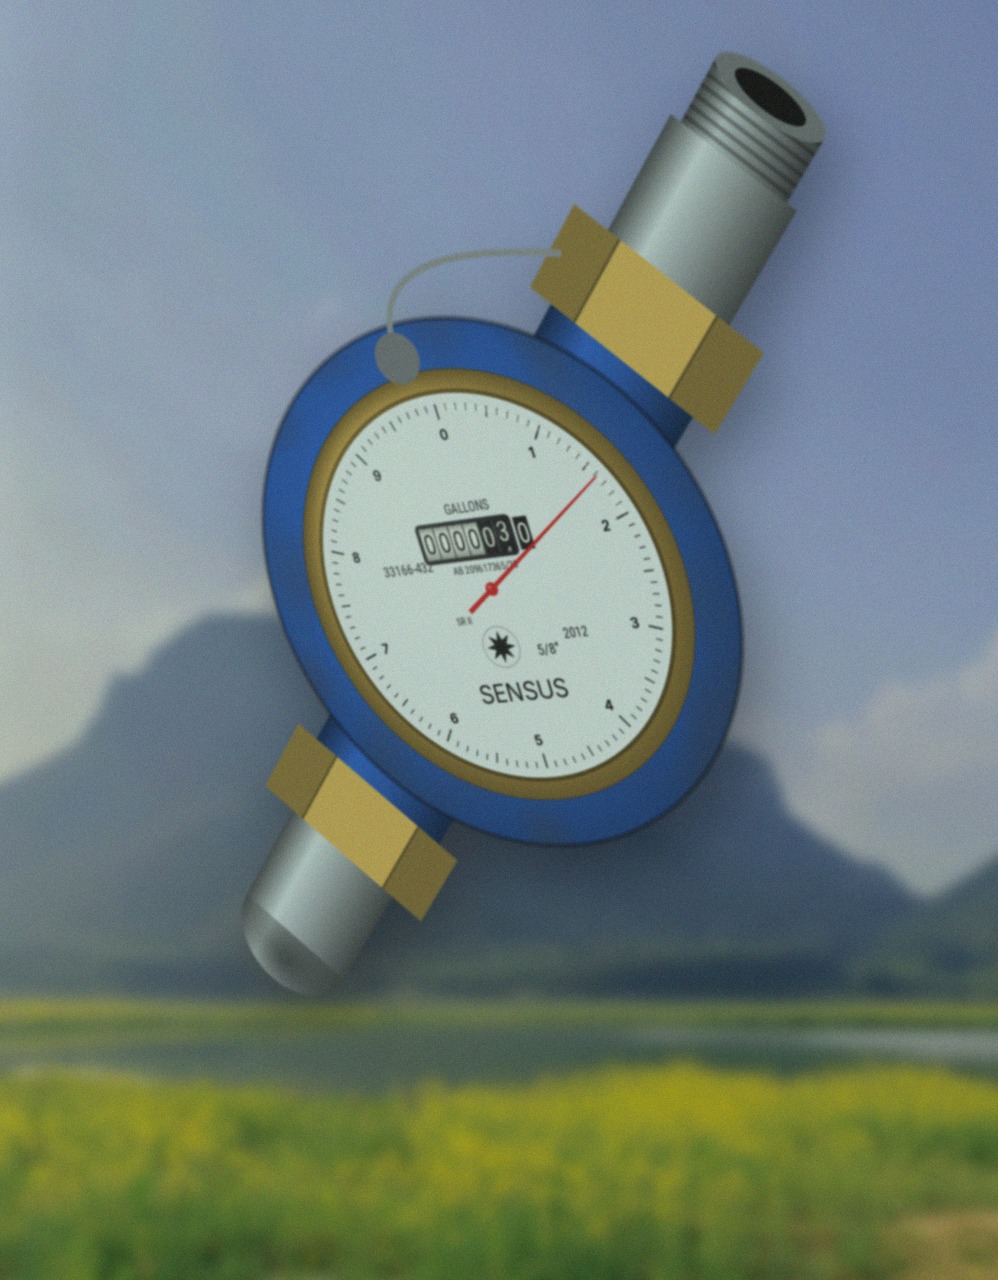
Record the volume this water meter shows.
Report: 31.6 gal
